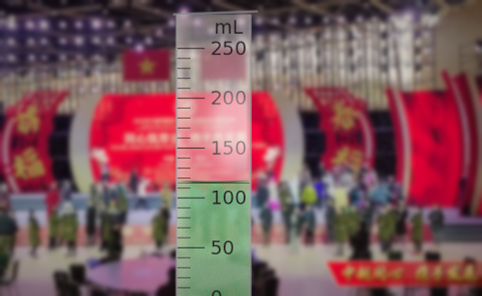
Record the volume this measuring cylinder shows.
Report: 115 mL
